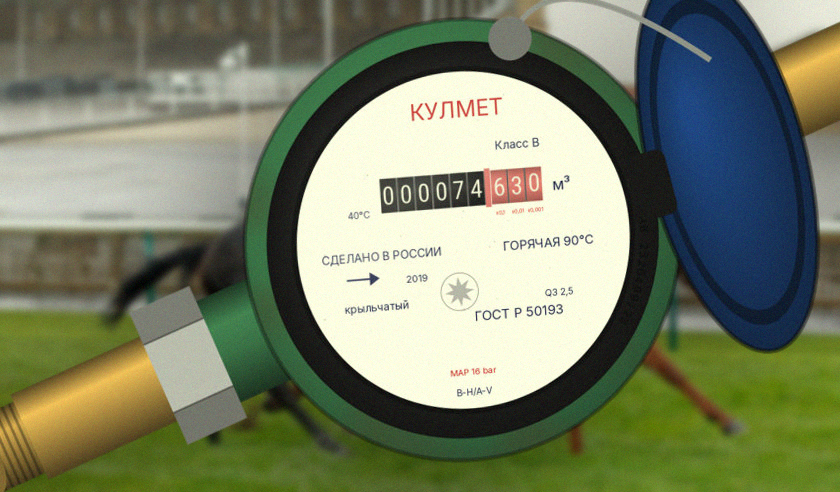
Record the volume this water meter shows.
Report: 74.630 m³
